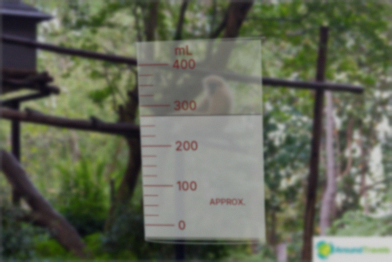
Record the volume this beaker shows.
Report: 275 mL
